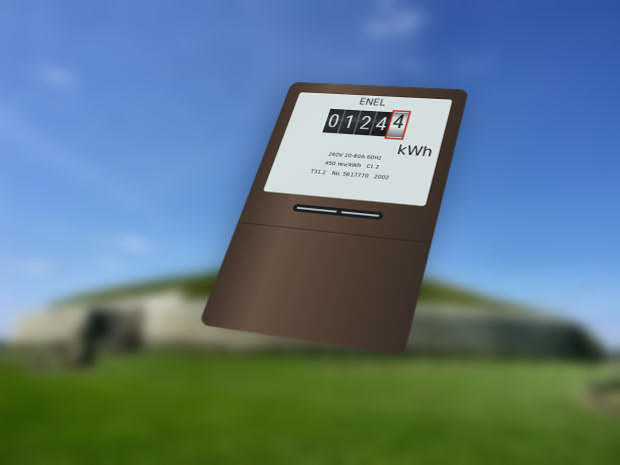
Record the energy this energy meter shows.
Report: 124.4 kWh
